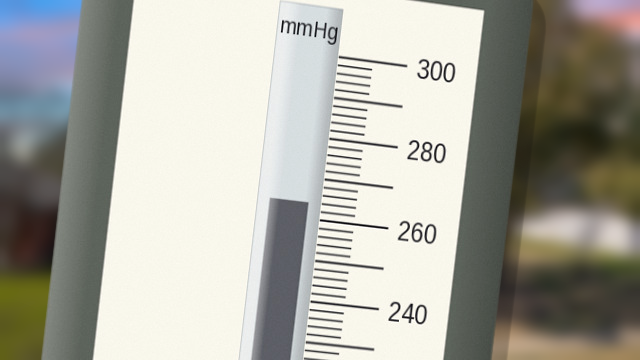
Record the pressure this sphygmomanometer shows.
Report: 264 mmHg
